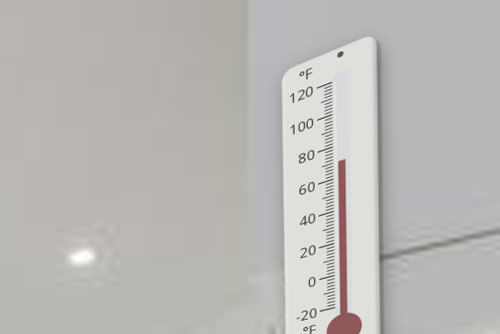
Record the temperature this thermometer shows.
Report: 70 °F
